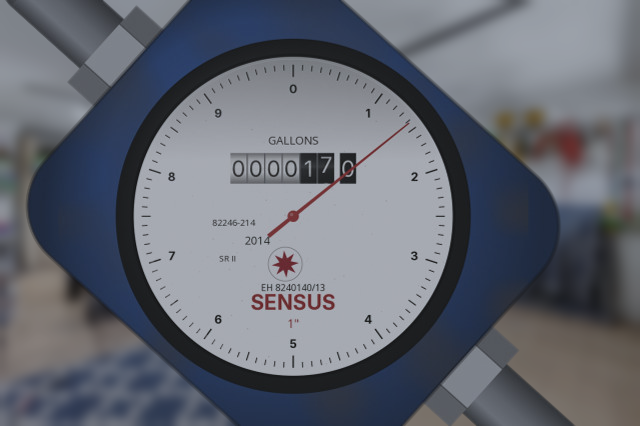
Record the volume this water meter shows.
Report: 171.4 gal
